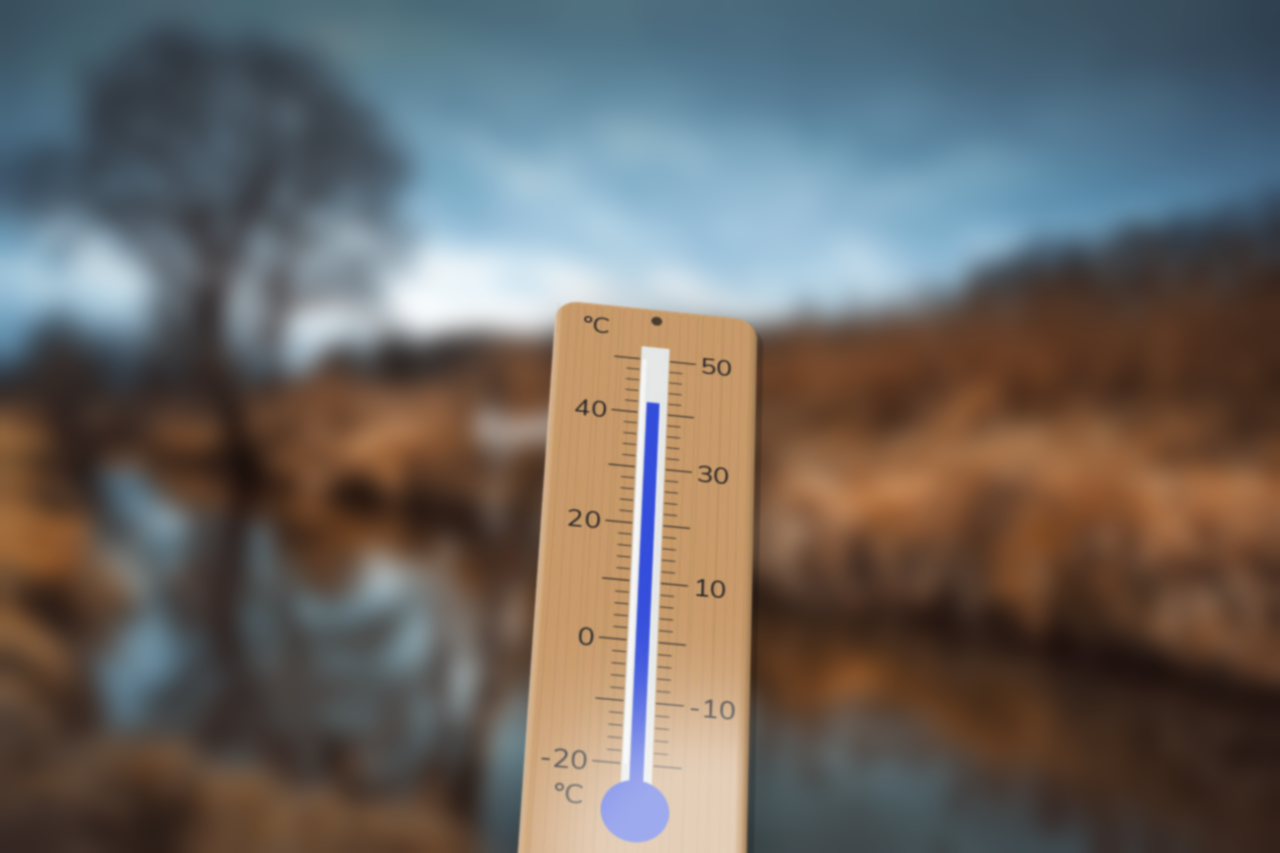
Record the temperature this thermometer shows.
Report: 42 °C
